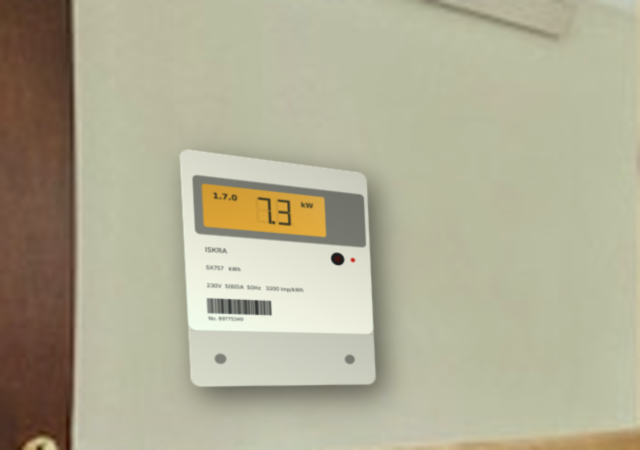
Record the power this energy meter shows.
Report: 7.3 kW
